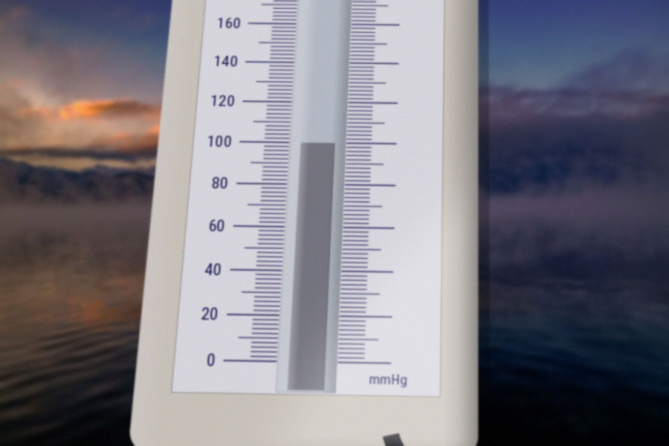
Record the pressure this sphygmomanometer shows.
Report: 100 mmHg
